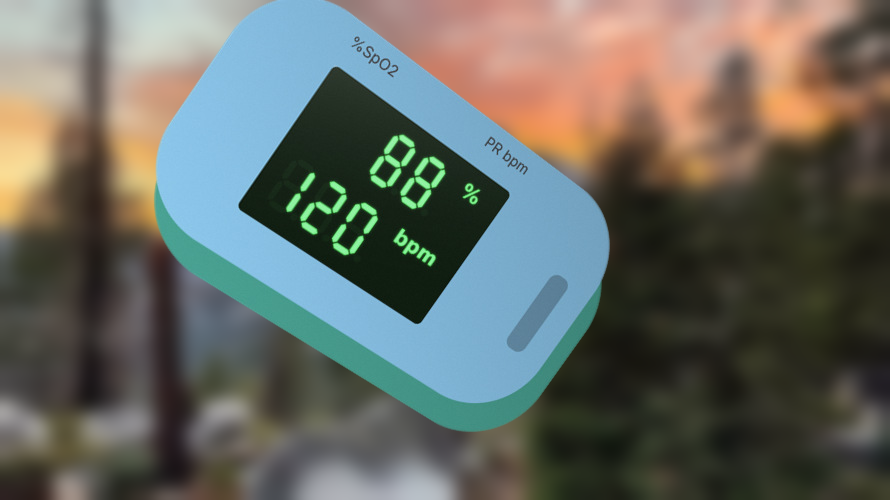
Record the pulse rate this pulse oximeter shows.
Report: 120 bpm
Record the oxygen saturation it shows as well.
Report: 88 %
